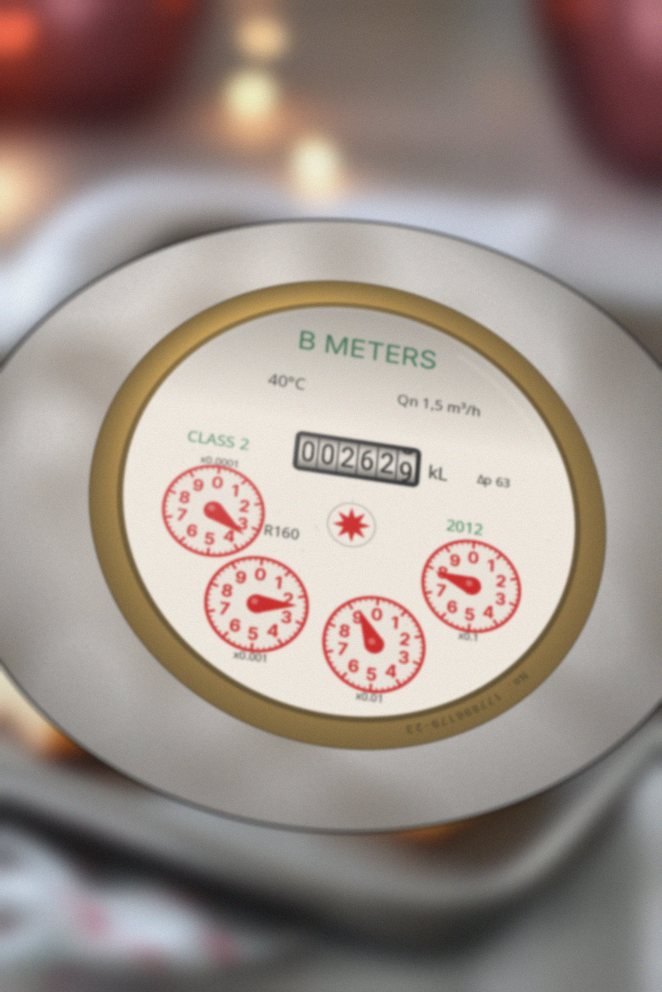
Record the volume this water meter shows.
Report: 2628.7923 kL
